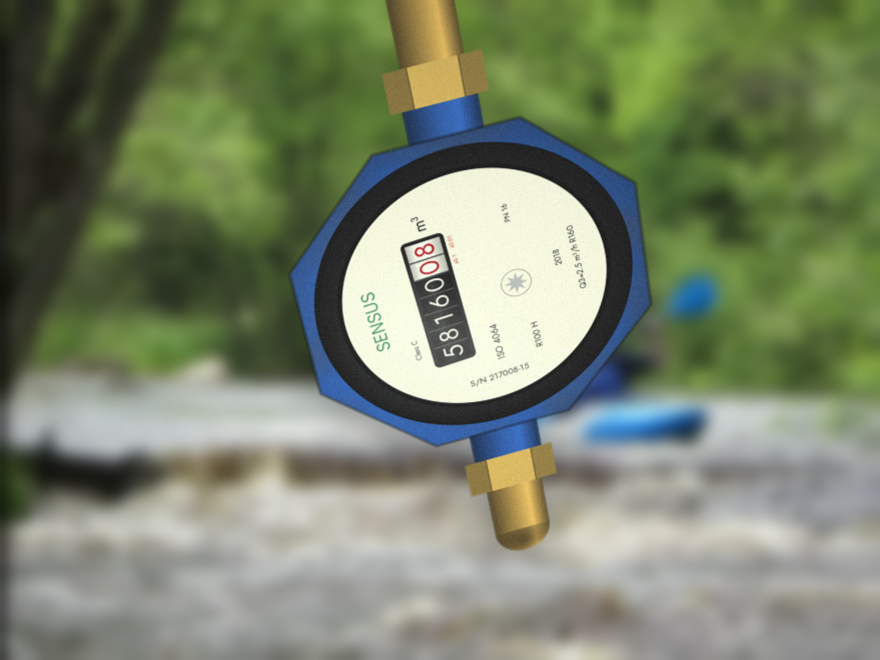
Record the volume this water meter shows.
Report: 58160.08 m³
